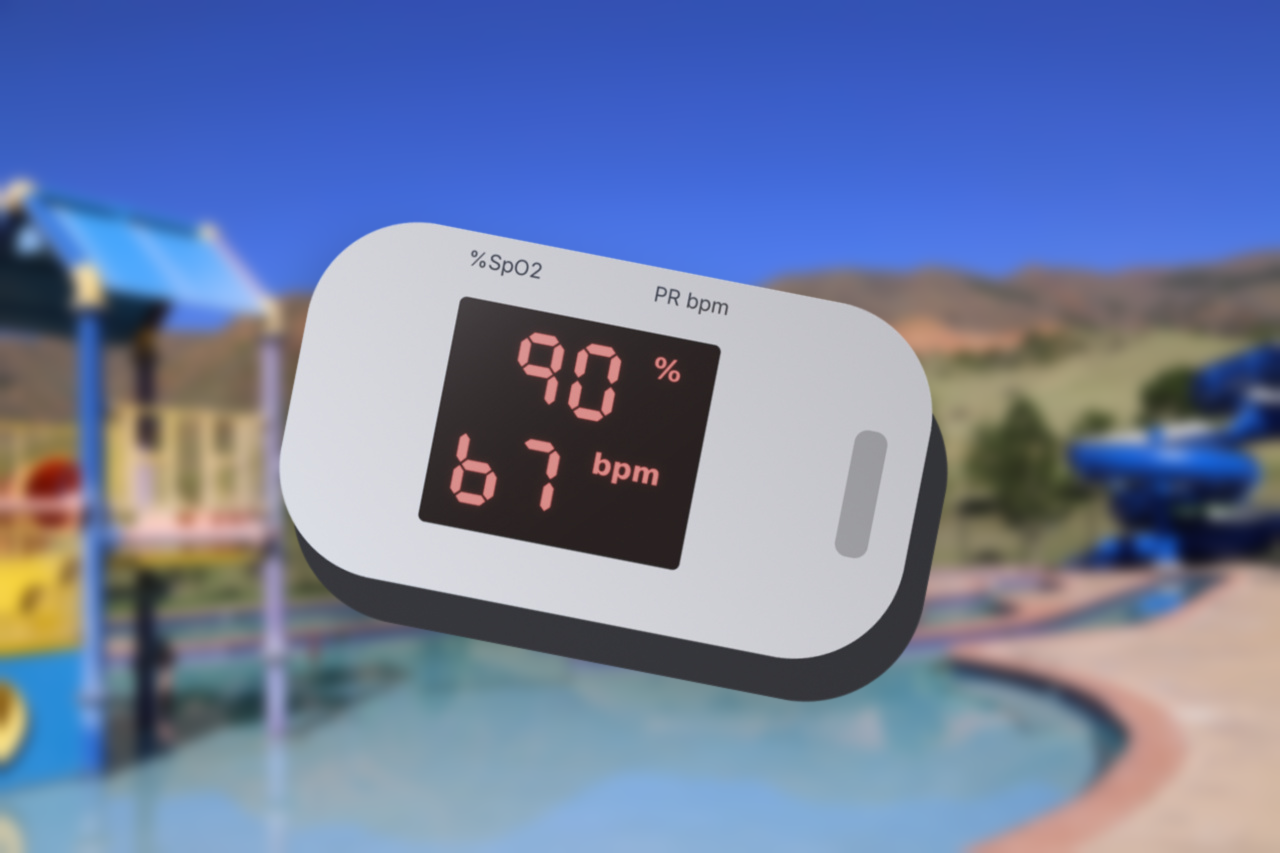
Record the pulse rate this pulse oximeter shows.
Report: 67 bpm
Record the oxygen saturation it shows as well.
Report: 90 %
